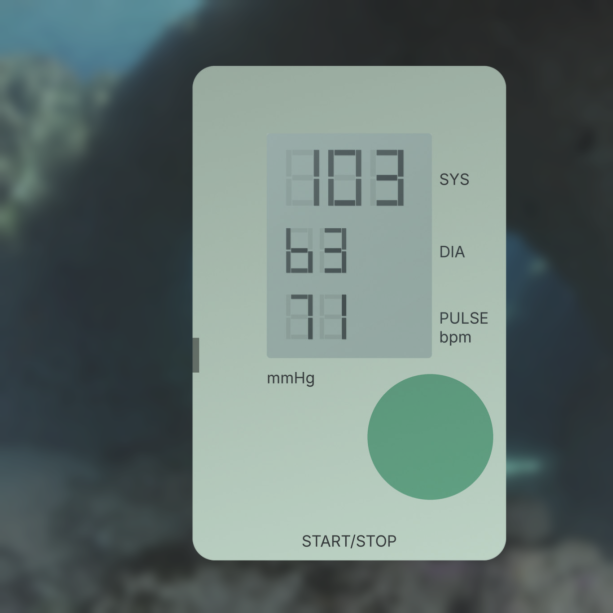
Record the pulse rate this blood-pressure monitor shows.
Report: 71 bpm
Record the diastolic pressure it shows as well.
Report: 63 mmHg
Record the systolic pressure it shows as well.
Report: 103 mmHg
